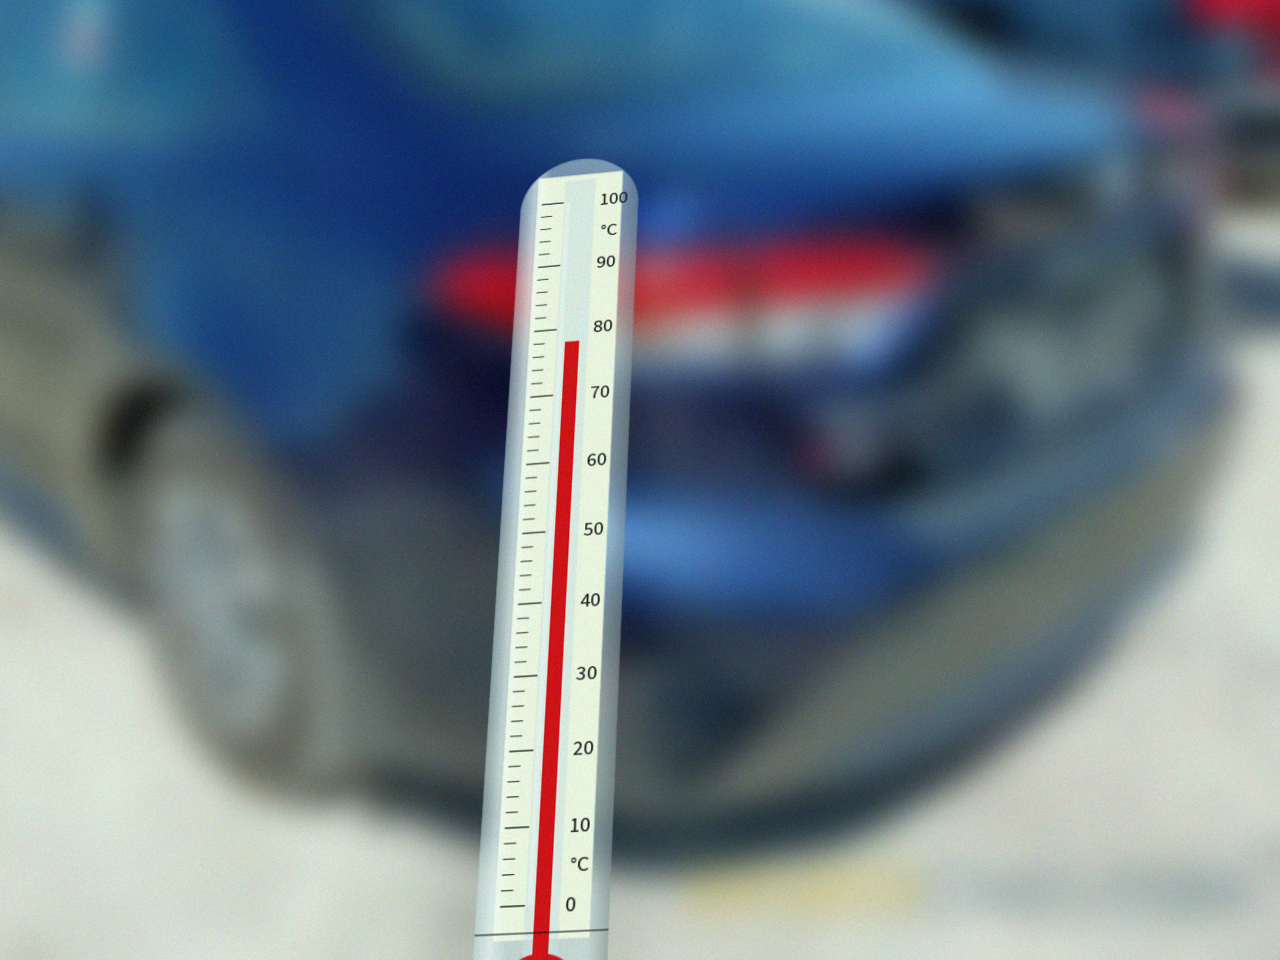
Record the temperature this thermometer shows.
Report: 78 °C
